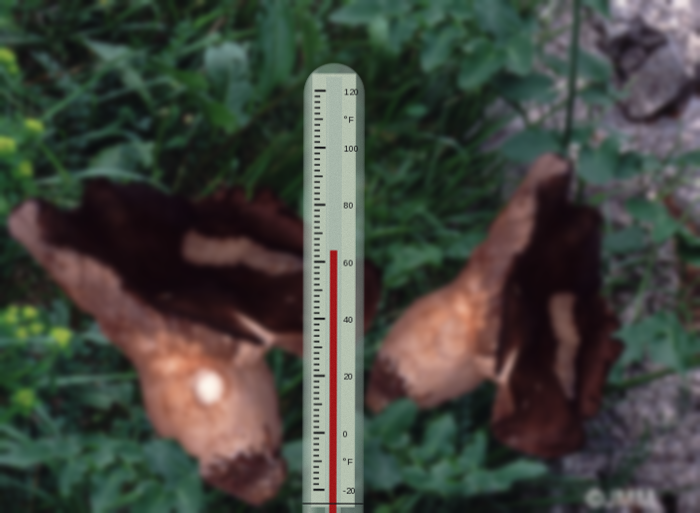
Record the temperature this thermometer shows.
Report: 64 °F
